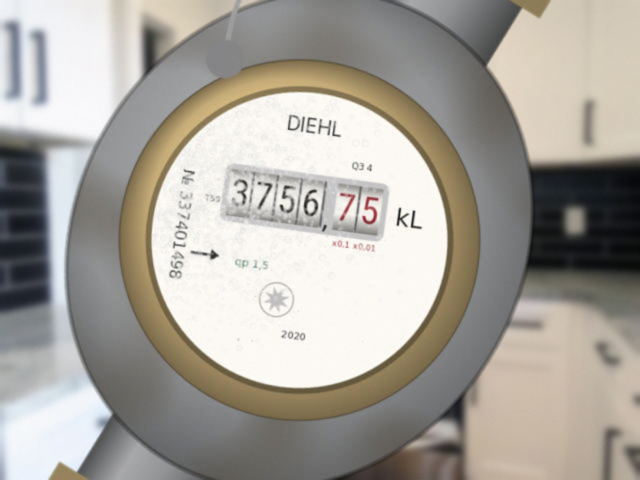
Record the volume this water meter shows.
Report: 3756.75 kL
